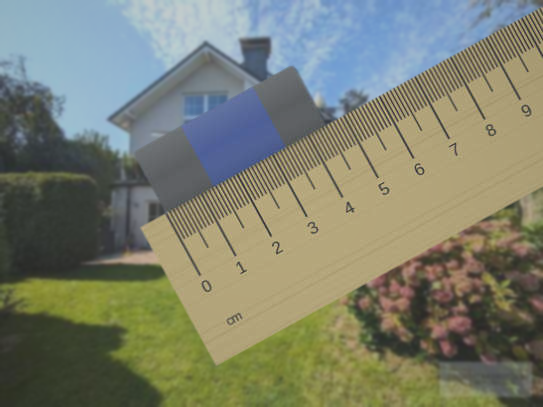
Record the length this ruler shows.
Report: 4.5 cm
